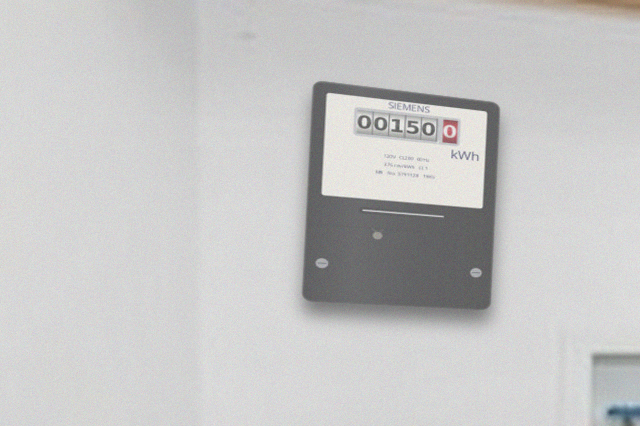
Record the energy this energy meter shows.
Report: 150.0 kWh
